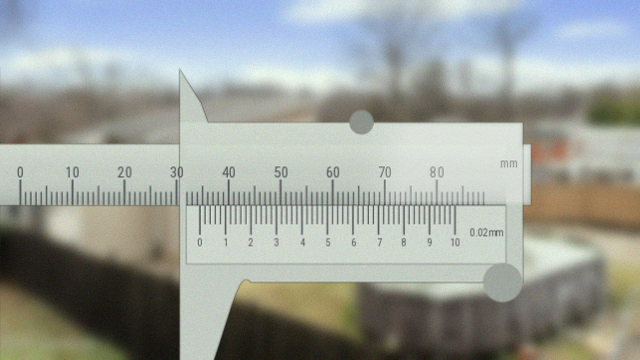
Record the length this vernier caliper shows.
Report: 34.5 mm
